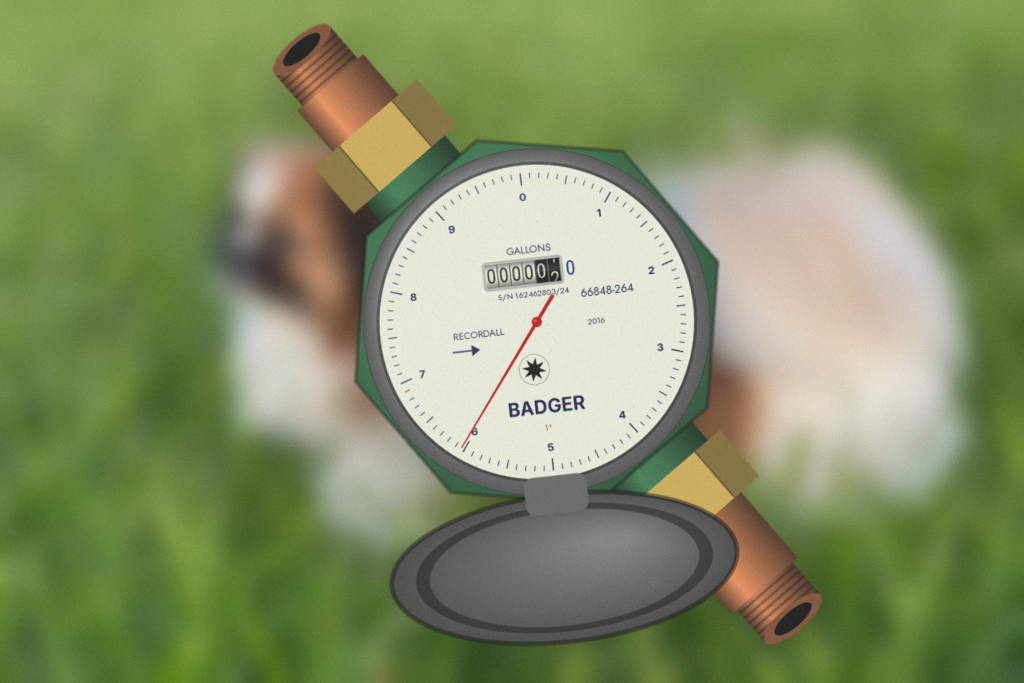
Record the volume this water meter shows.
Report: 16.0 gal
